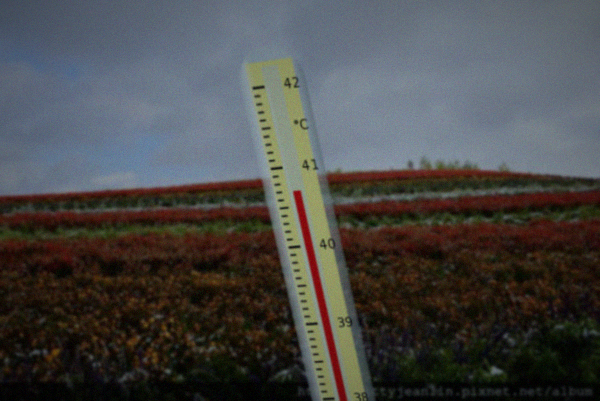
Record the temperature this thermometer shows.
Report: 40.7 °C
